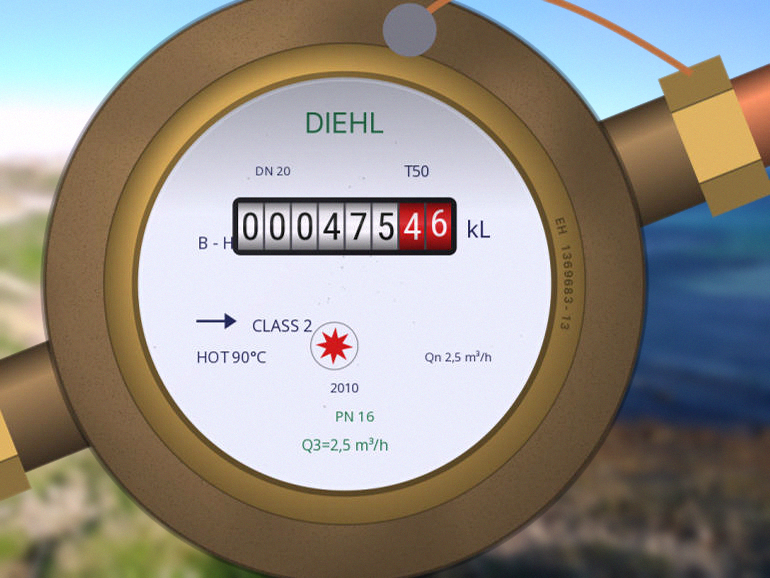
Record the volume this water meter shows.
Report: 475.46 kL
